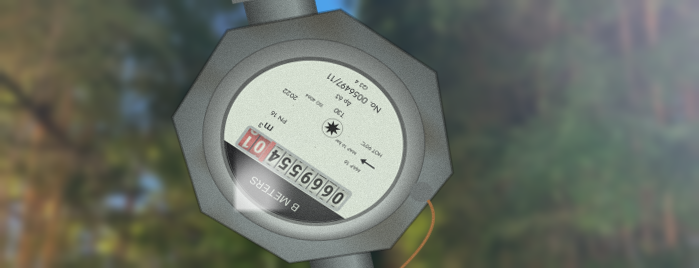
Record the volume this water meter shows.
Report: 669554.01 m³
